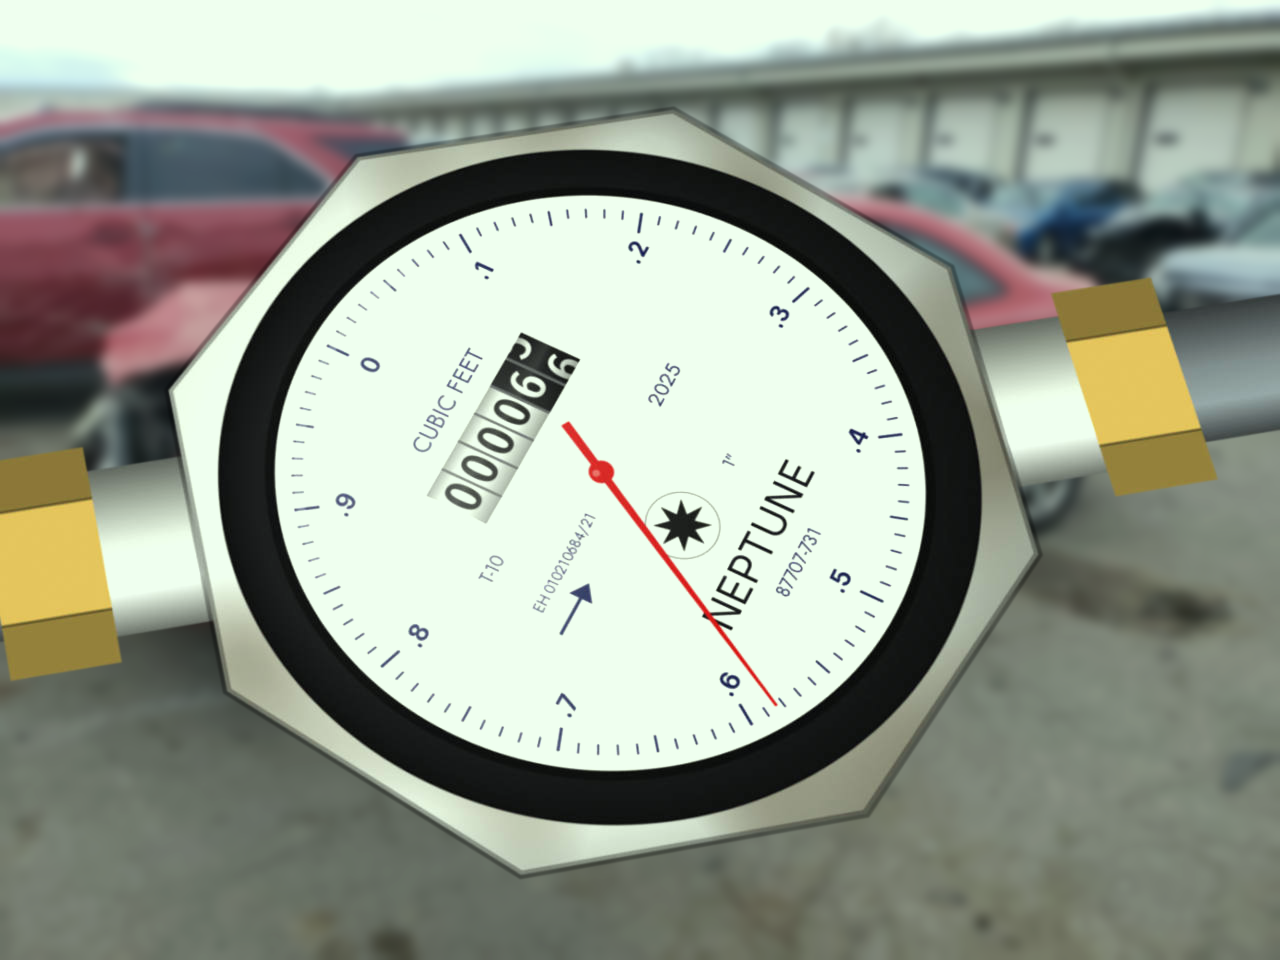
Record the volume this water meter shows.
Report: 65.58 ft³
